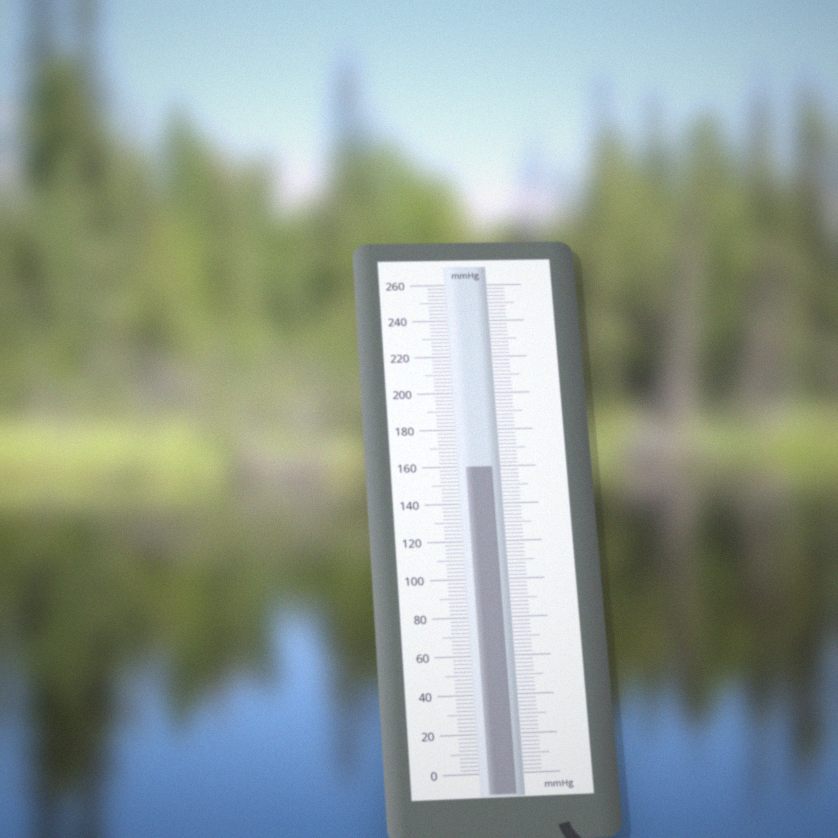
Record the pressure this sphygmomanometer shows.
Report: 160 mmHg
